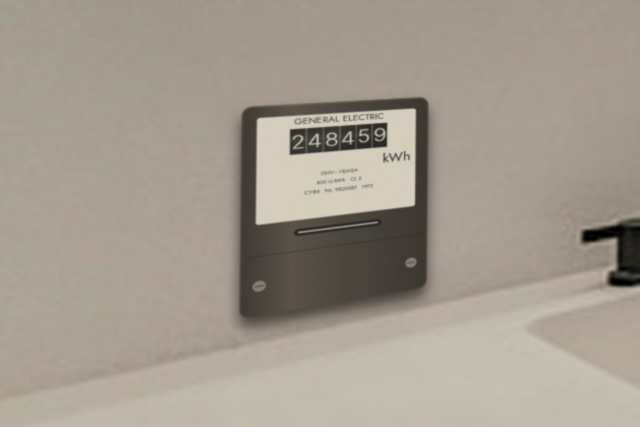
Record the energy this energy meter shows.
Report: 248459 kWh
